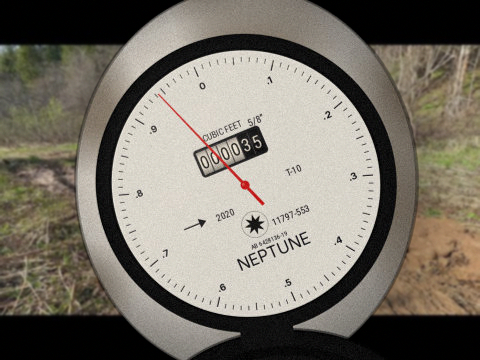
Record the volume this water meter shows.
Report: 34.94 ft³
